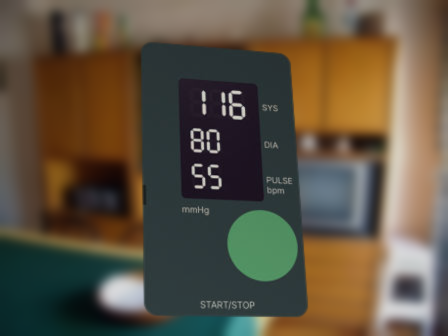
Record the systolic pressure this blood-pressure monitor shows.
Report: 116 mmHg
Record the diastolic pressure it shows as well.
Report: 80 mmHg
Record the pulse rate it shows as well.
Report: 55 bpm
